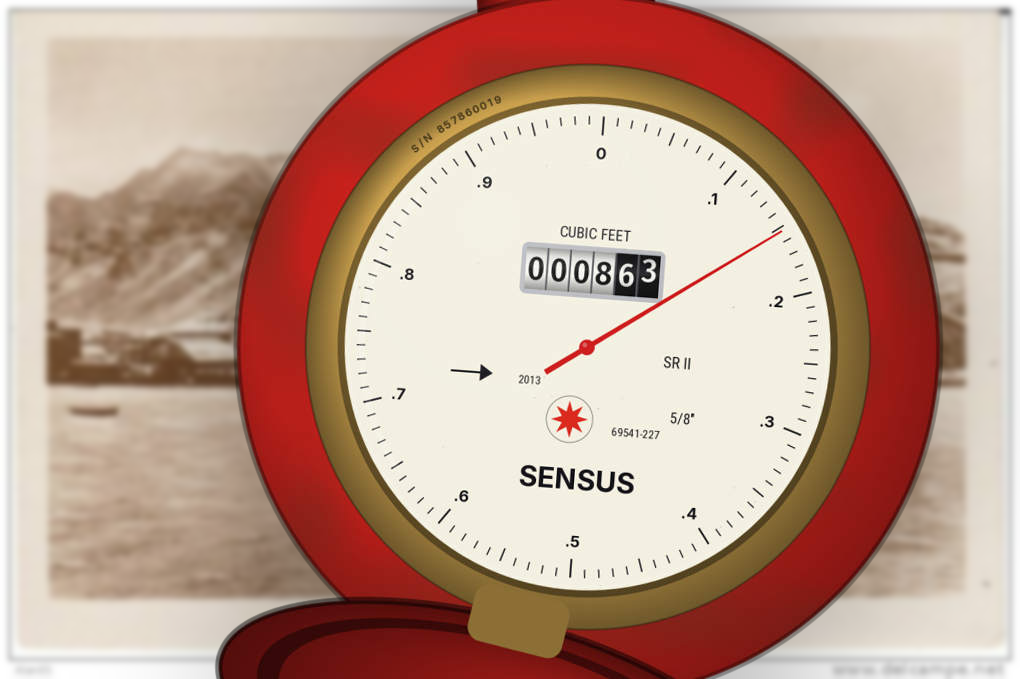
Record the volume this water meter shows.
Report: 863.15 ft³
